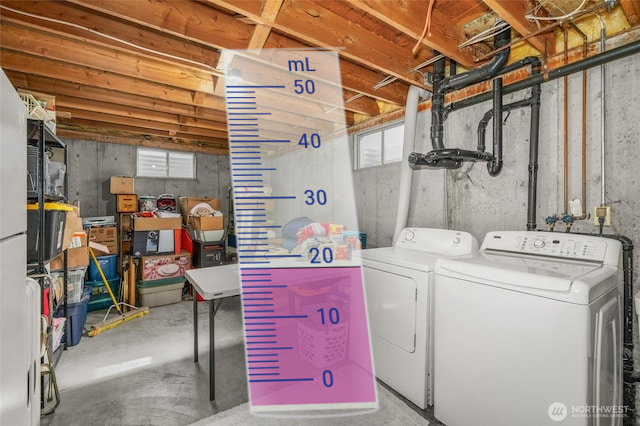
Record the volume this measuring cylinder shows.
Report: 18 mL
